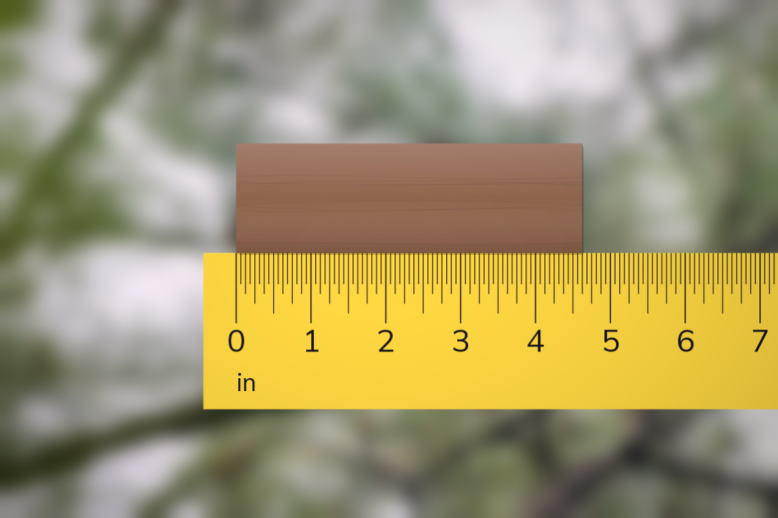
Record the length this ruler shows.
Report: 4.625 in
